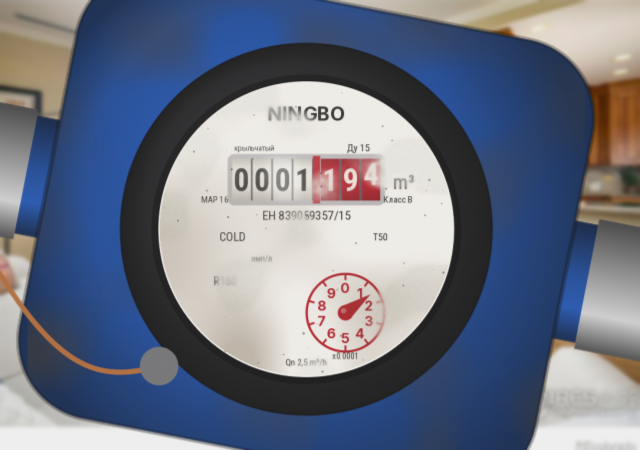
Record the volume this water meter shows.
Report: 1.1941 m³
